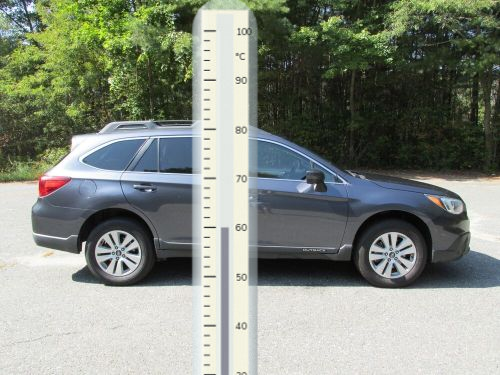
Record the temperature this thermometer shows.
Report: 60 °C
